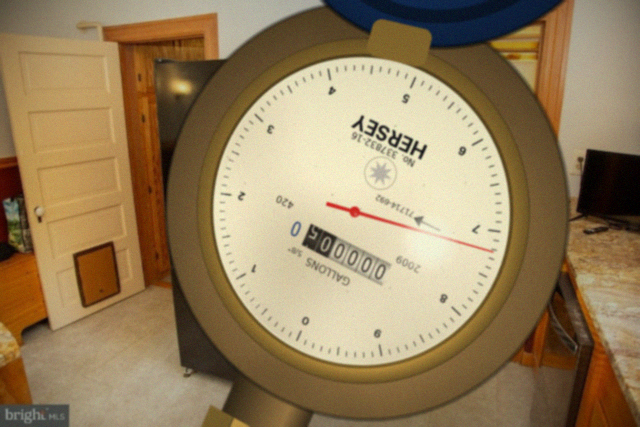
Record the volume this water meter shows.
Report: 47.2 gal
